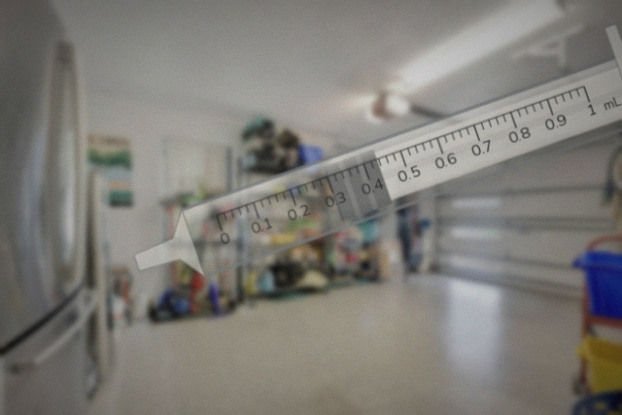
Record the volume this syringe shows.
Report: 0.3 mL
